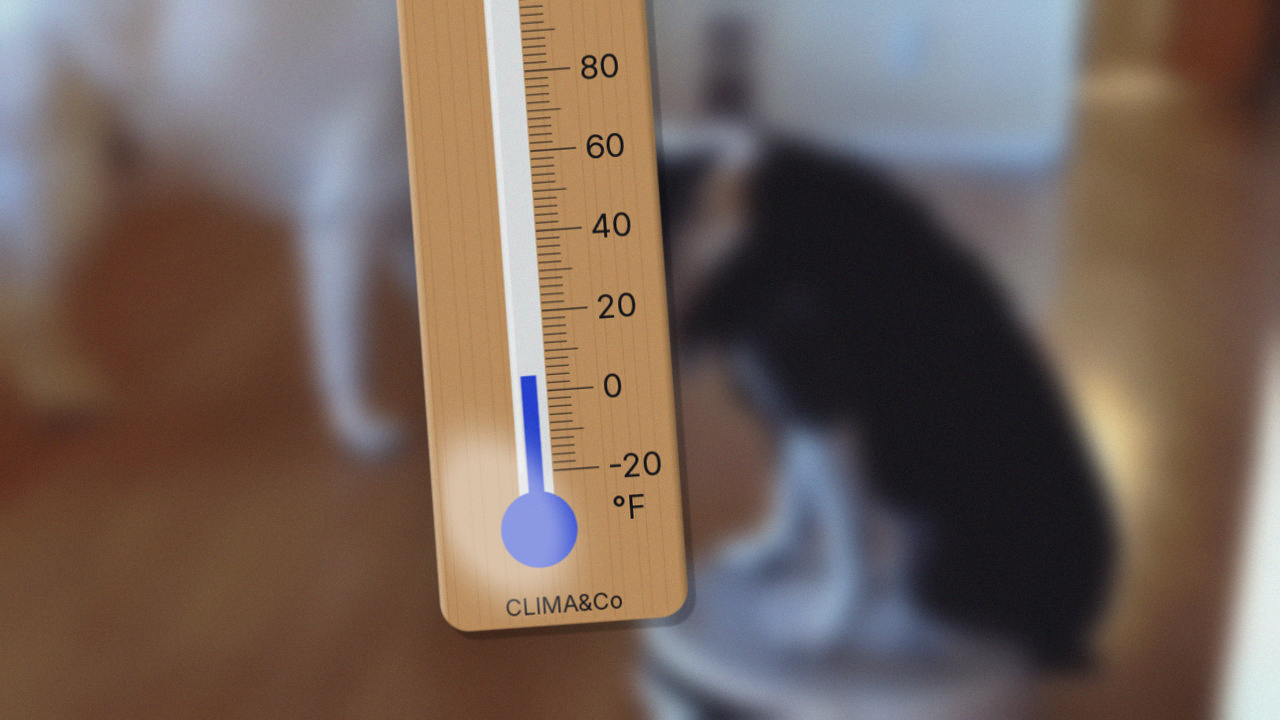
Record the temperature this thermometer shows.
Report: 4 °F
